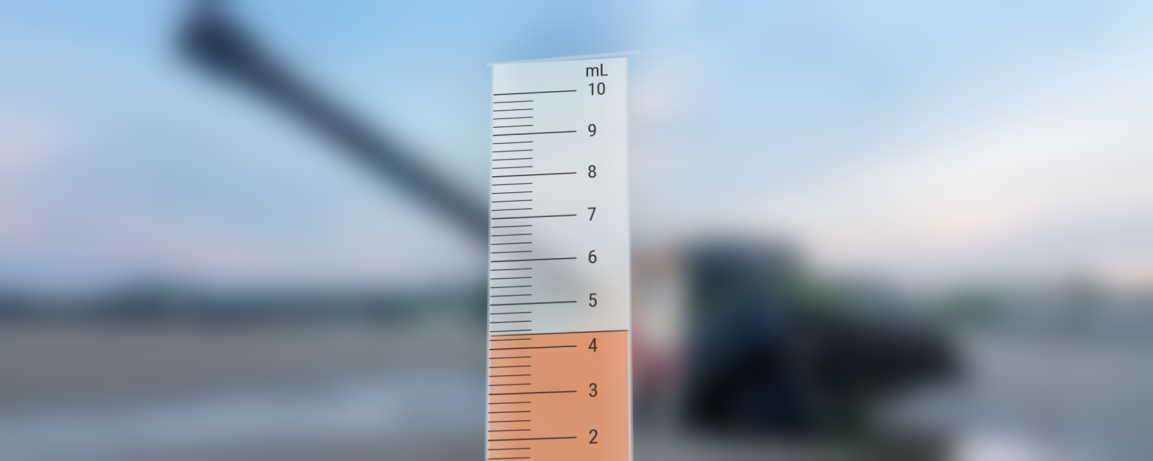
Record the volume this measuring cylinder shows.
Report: 4.3 mL
